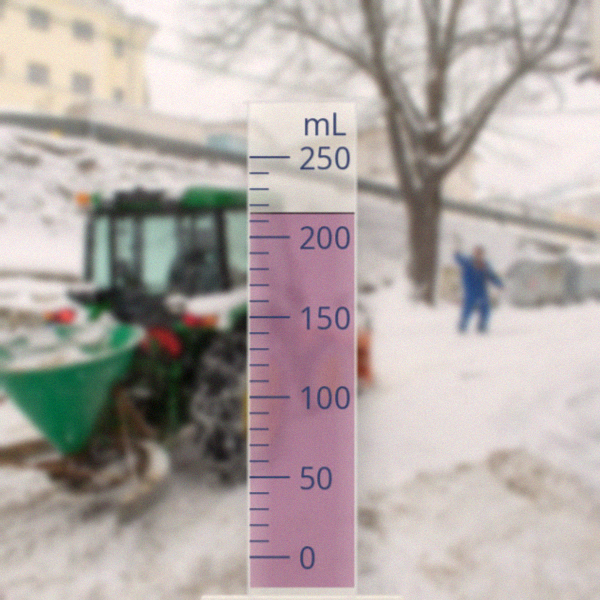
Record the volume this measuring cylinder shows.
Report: 215 mL
